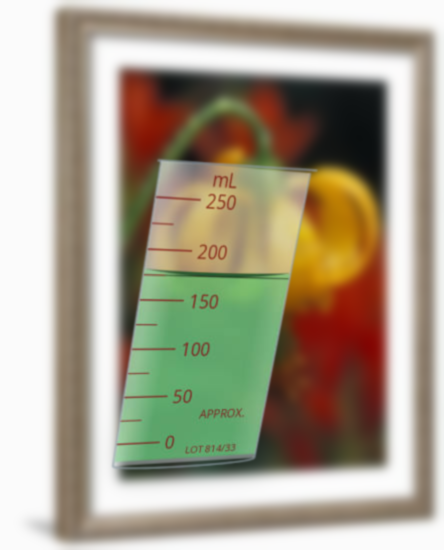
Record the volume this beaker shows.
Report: 175 mL
